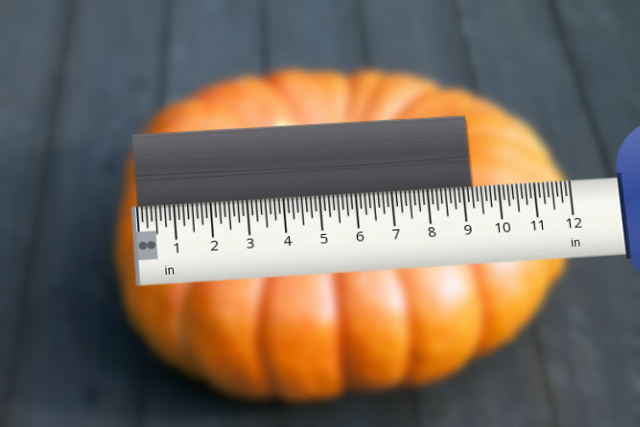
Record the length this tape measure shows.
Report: 9.25 in
